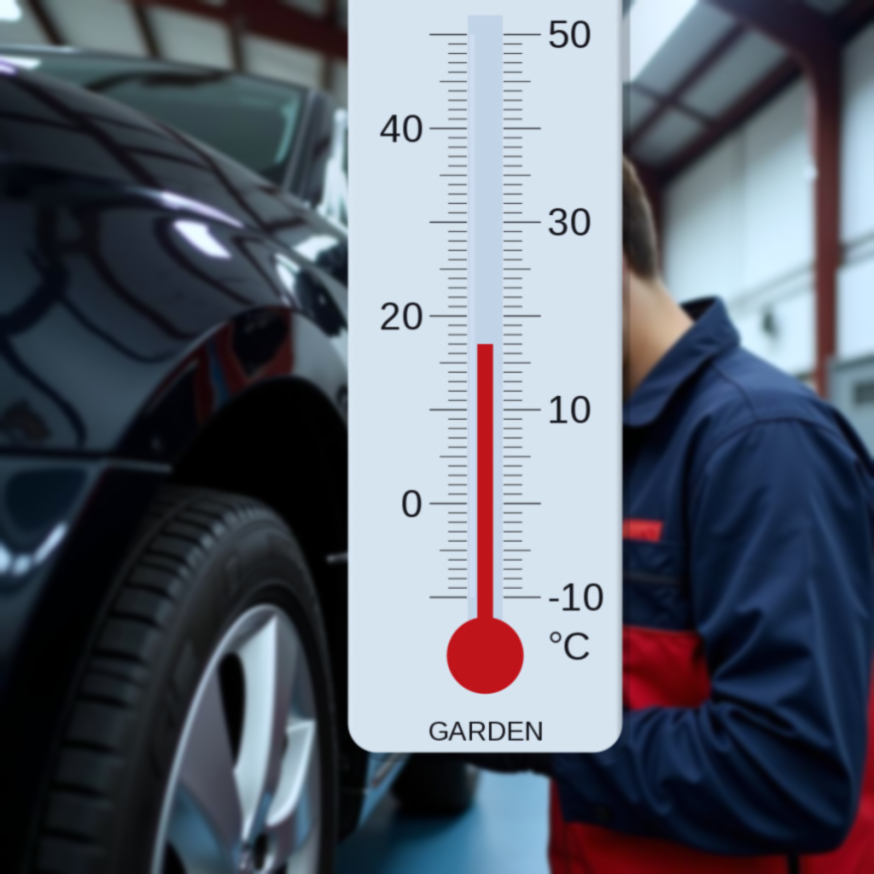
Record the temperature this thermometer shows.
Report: 17 °C
